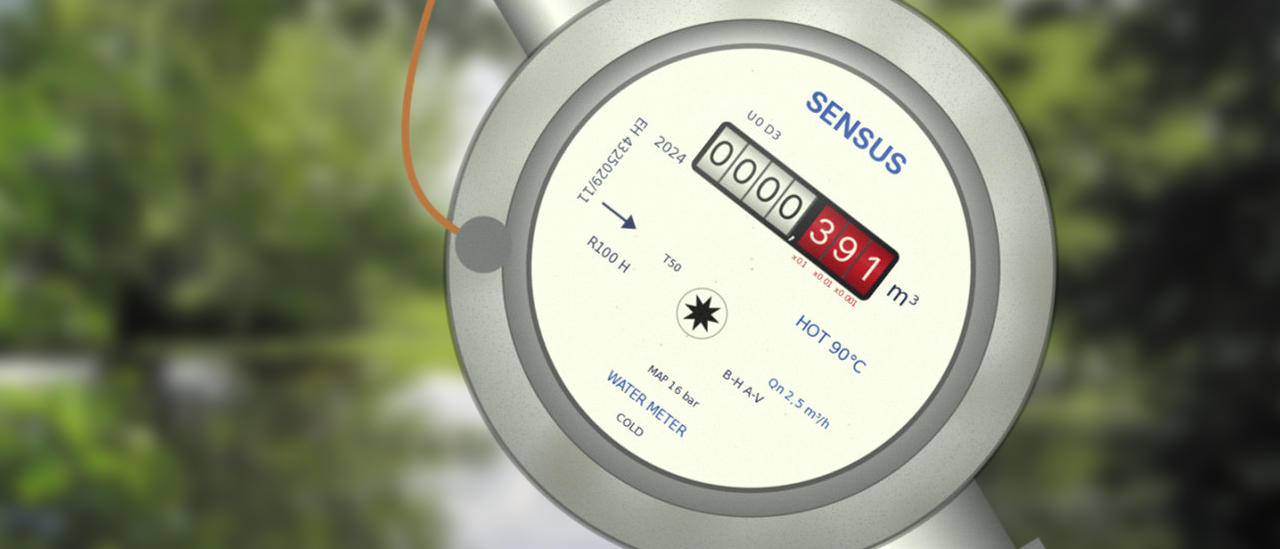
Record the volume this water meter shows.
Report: 0.391 m³
